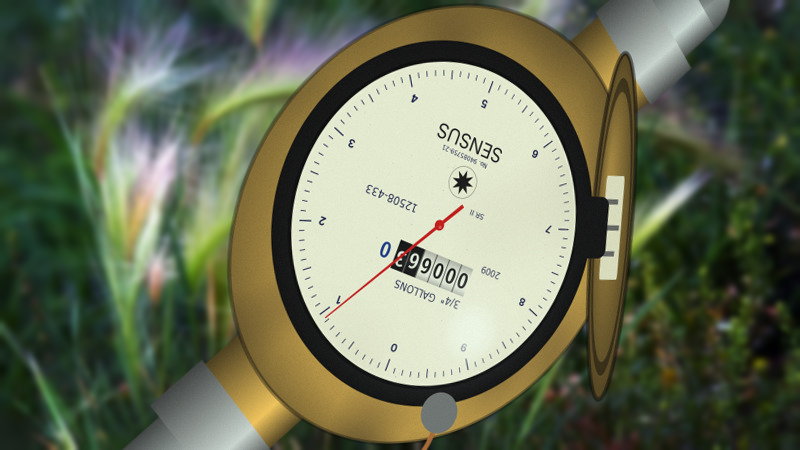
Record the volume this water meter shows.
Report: 6630.9 gal
